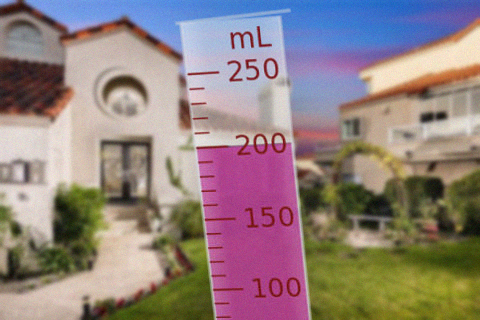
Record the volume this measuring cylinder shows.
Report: 200 mL
